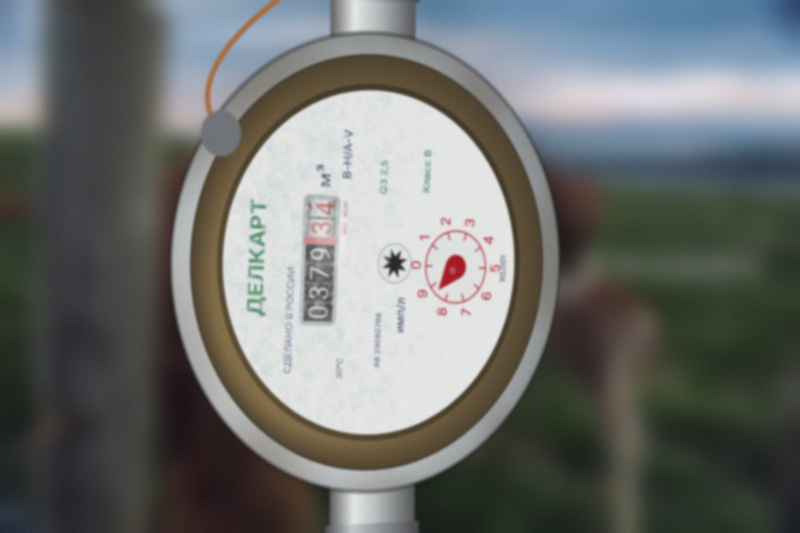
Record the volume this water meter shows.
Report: 379.338 m³
